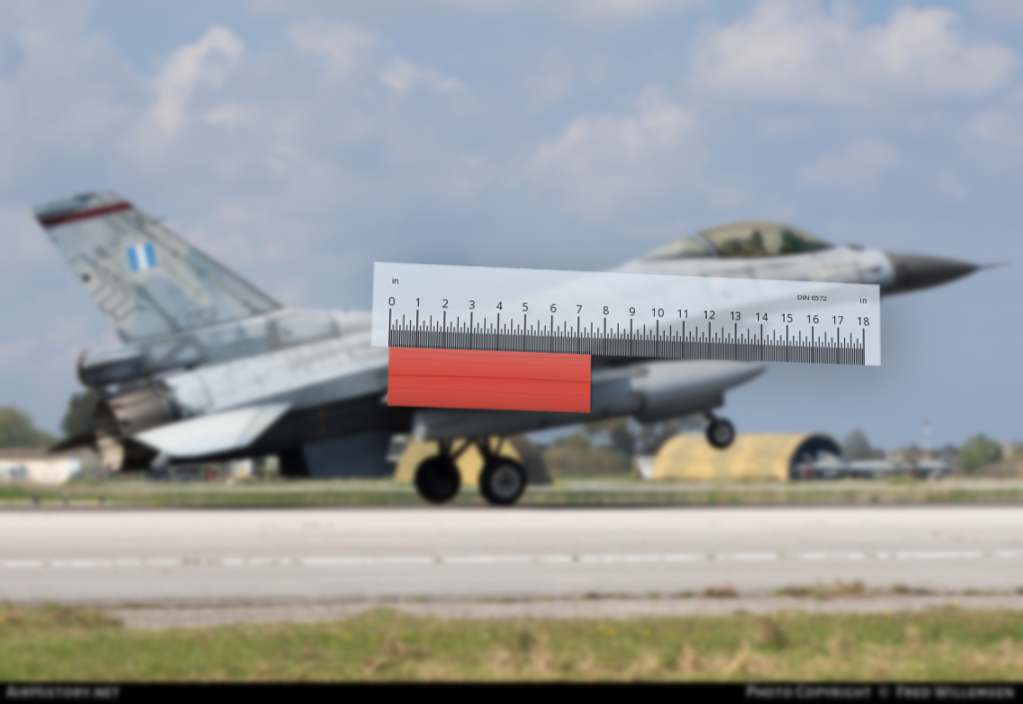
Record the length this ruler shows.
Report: 7.5 in
